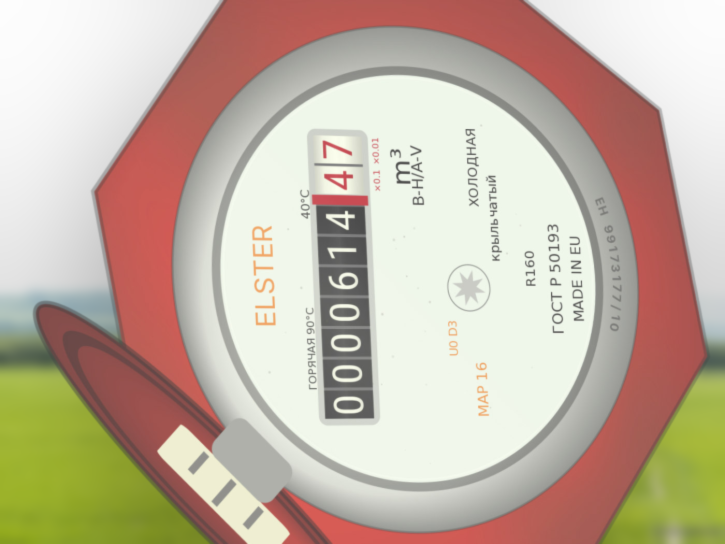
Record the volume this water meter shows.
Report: 614.47 m³
